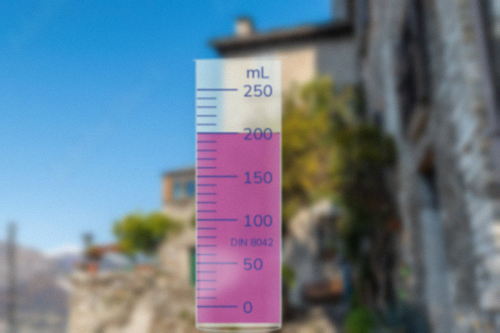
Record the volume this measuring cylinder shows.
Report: 200 mL
